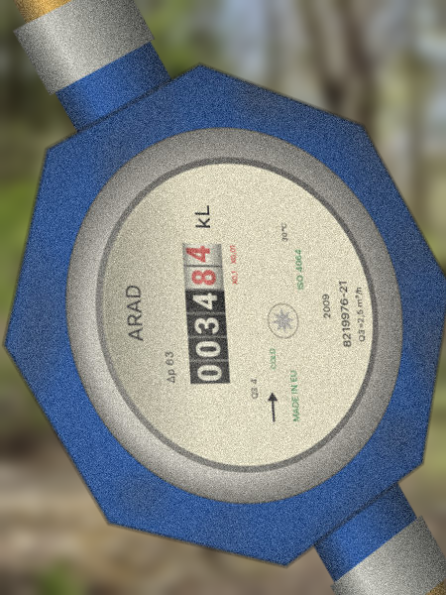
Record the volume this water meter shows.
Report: 34.84 kL
